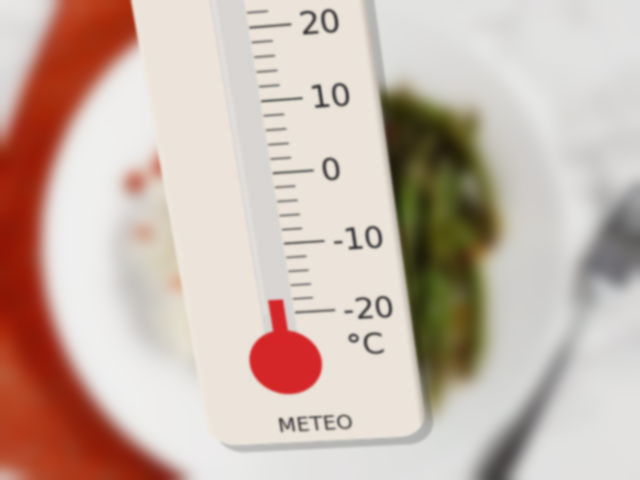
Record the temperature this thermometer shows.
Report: -18 °C
